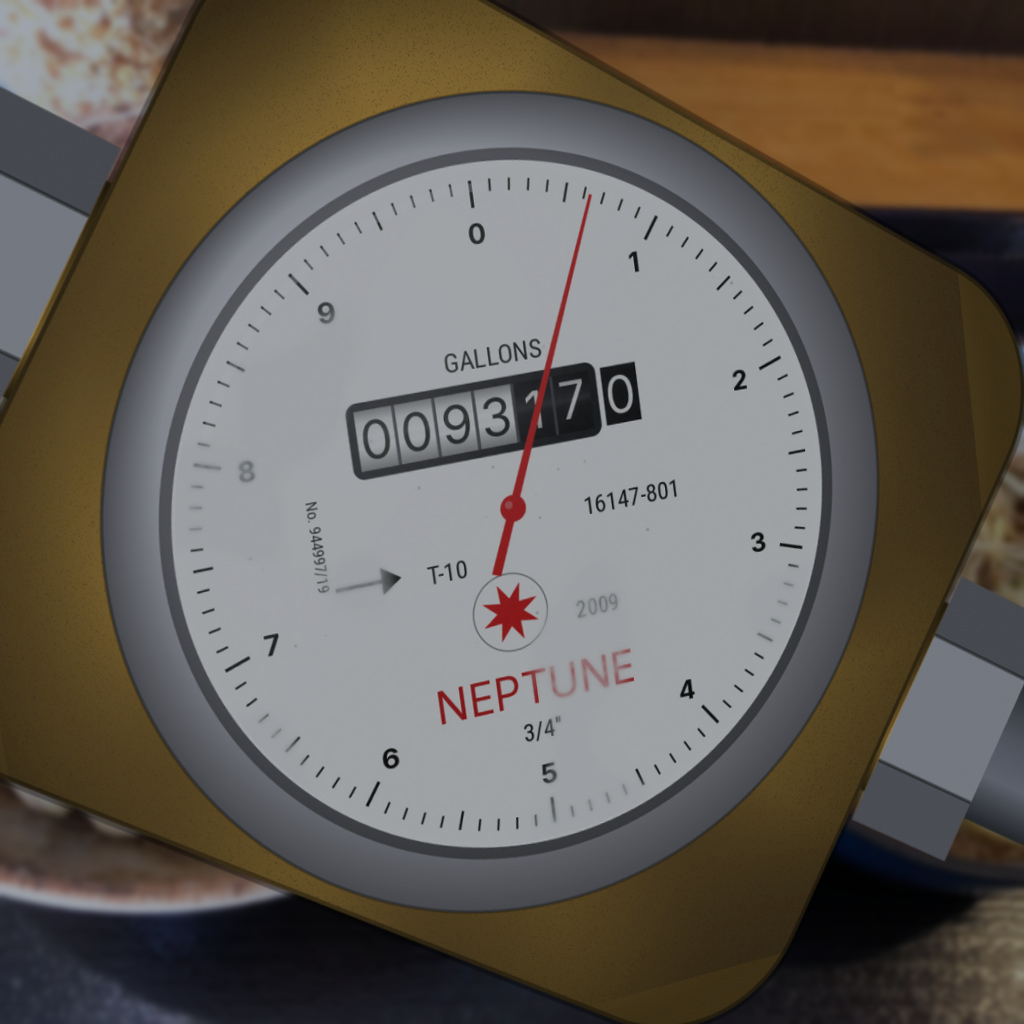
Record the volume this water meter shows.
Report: 93170.6 gal
